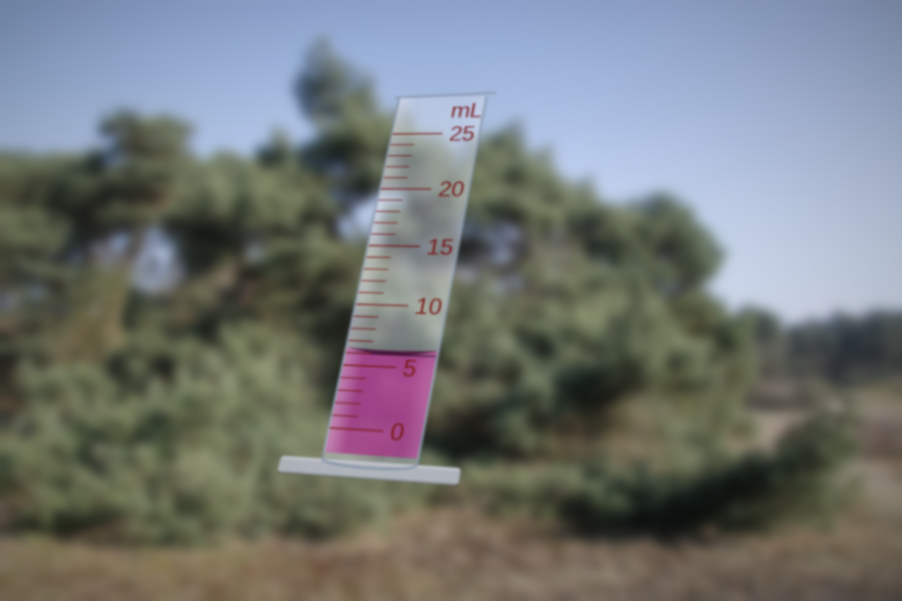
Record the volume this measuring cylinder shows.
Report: 6 mL
